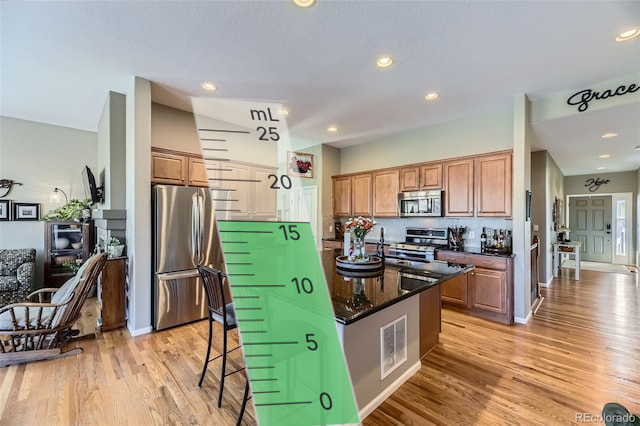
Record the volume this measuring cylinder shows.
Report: 16 mL
